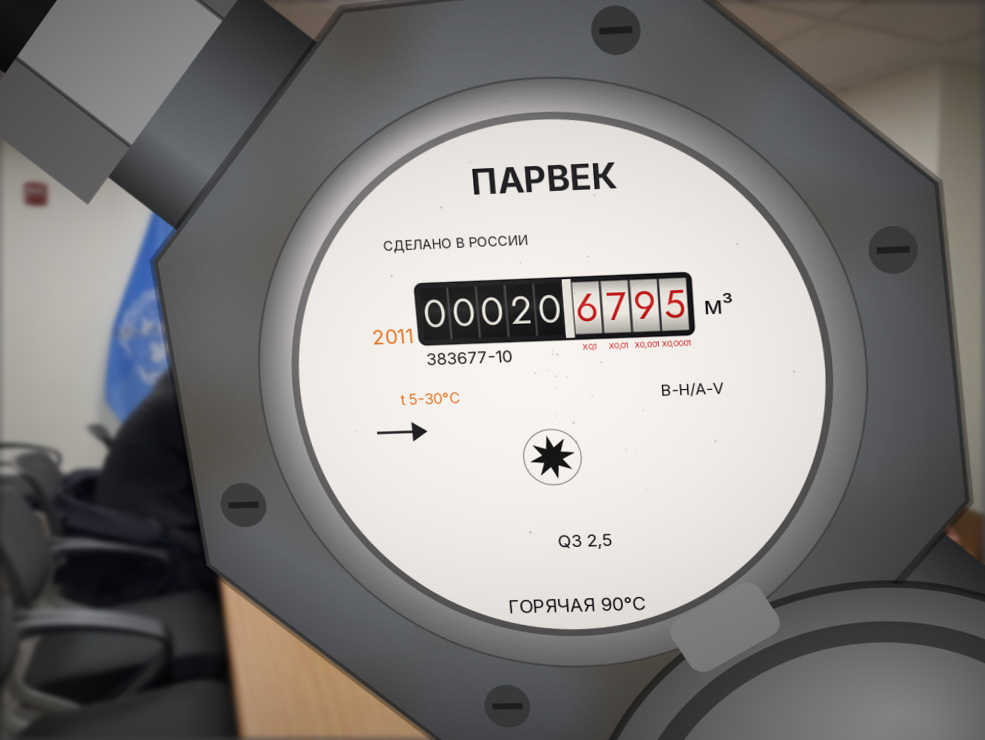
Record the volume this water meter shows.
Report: 20.6795 m³
